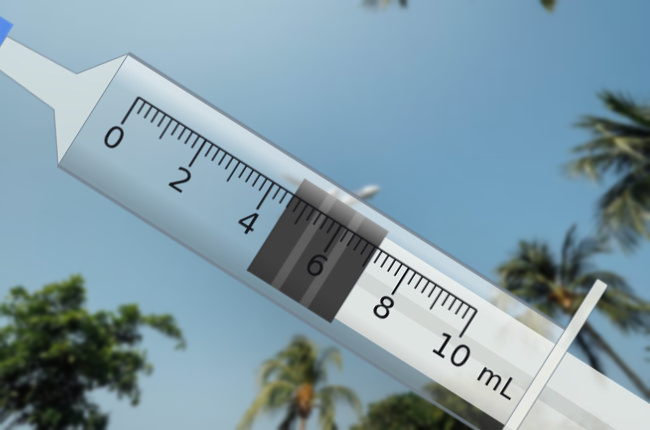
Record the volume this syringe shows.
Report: 4.6 mL
